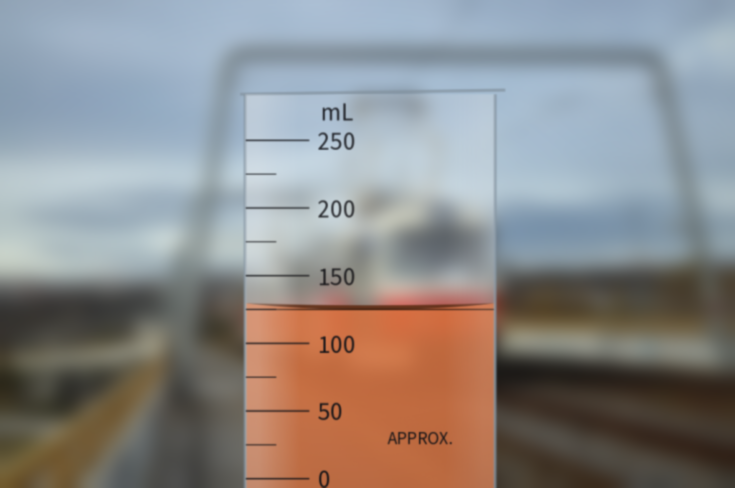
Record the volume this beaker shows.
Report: 125 mL
